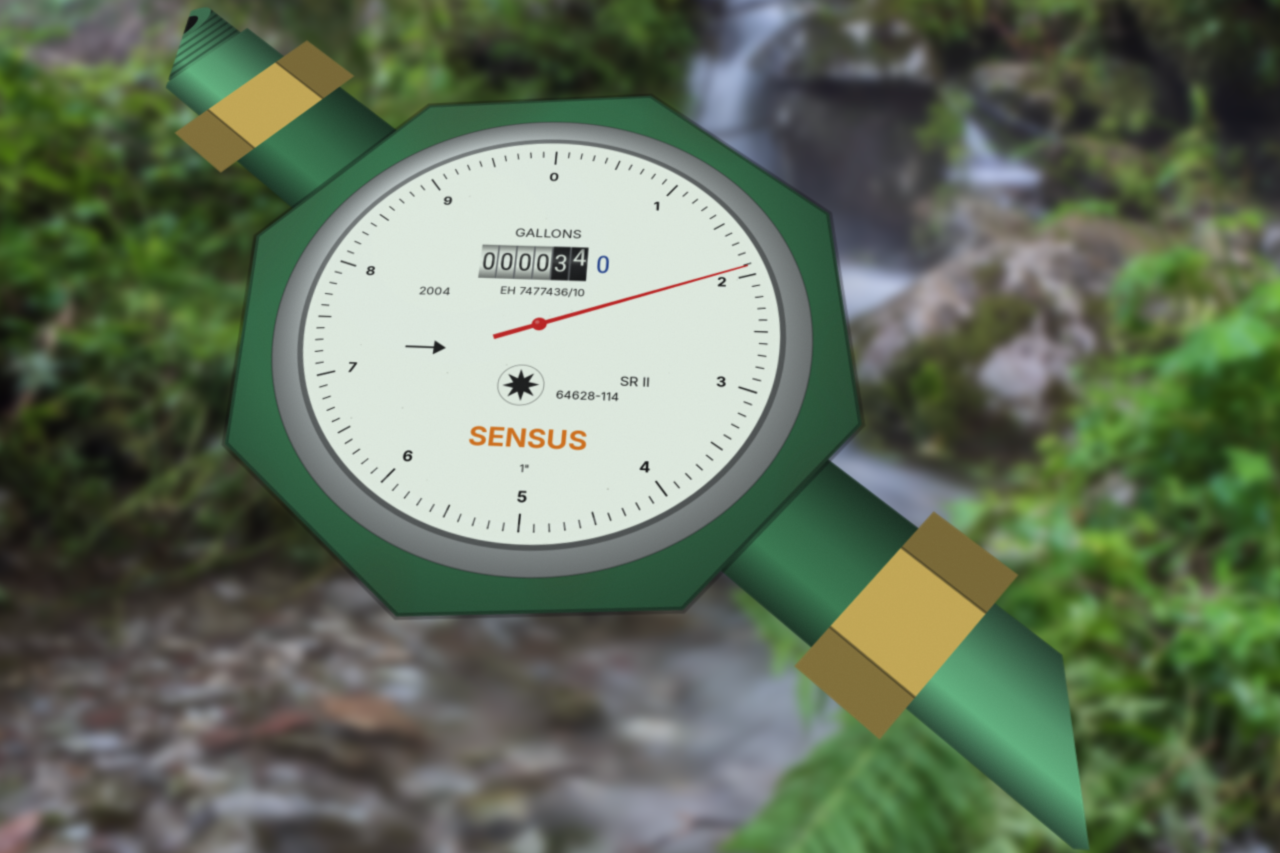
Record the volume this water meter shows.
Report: 341.9 gal
